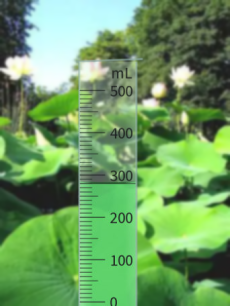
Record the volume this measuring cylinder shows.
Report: 280 mL
